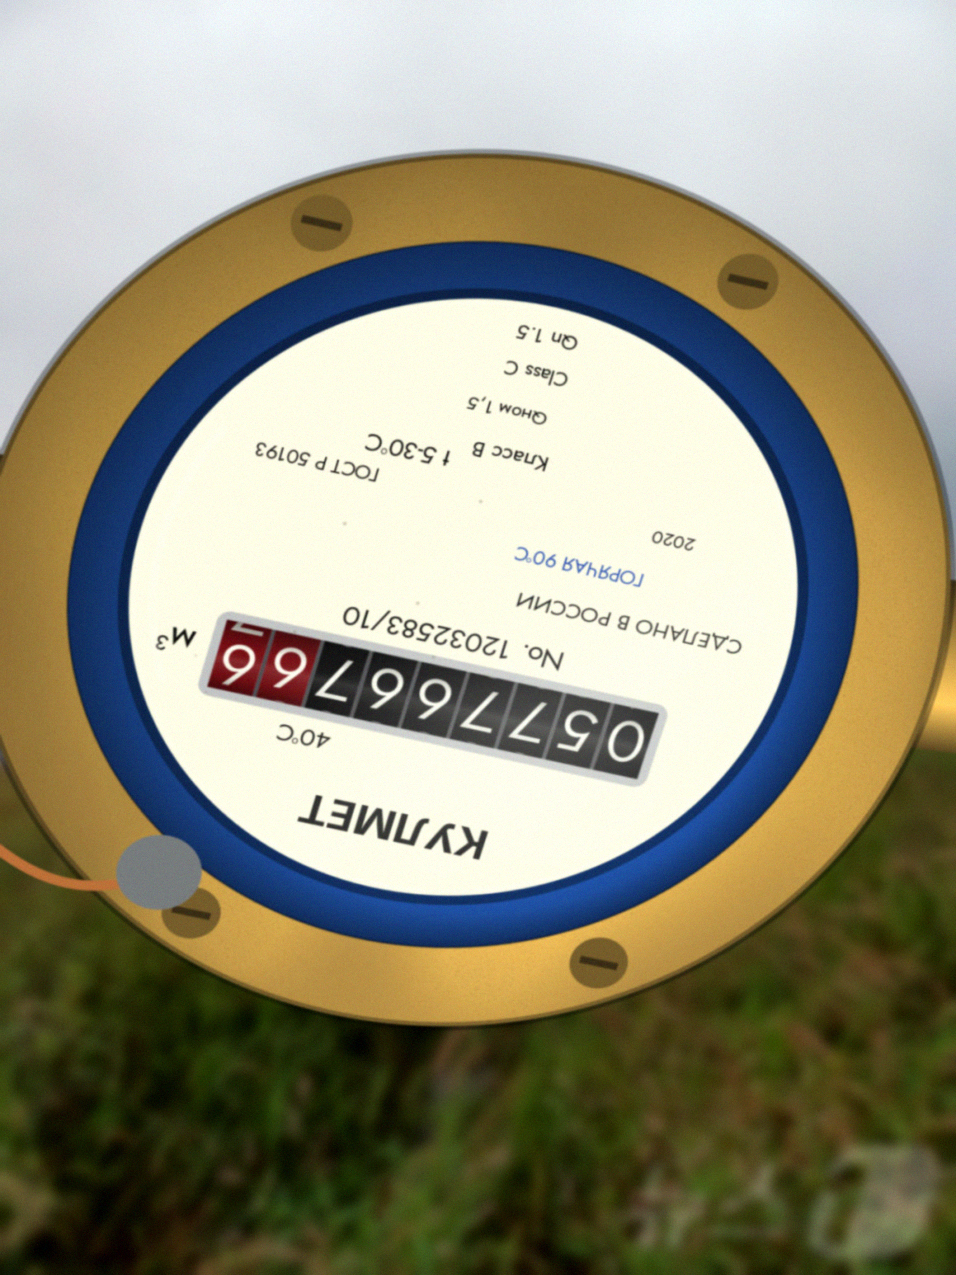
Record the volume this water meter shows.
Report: 577667.66 m³
